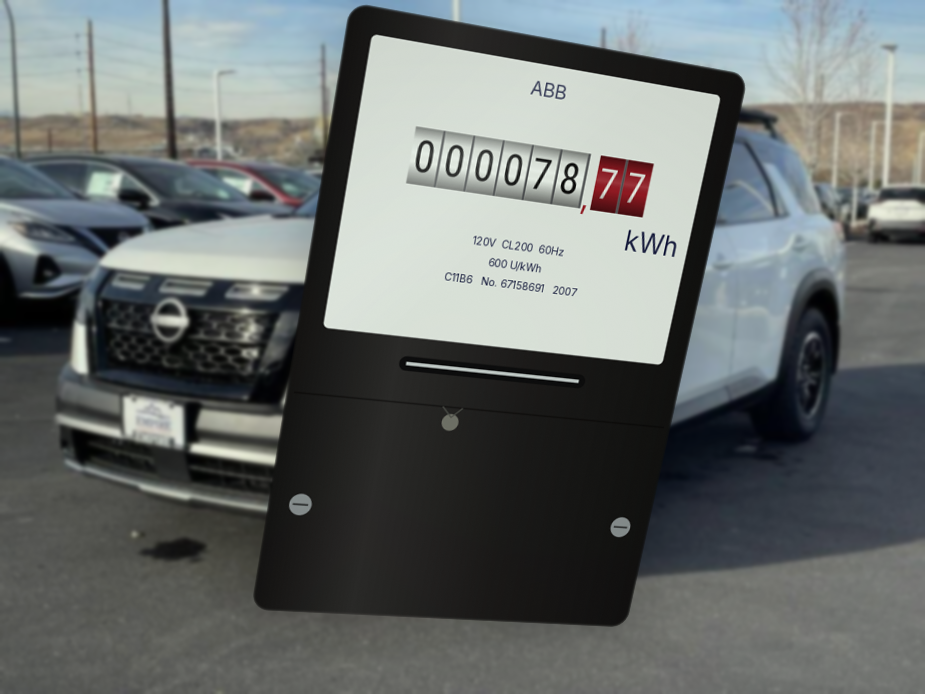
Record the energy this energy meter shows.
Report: 78.77 kWh
